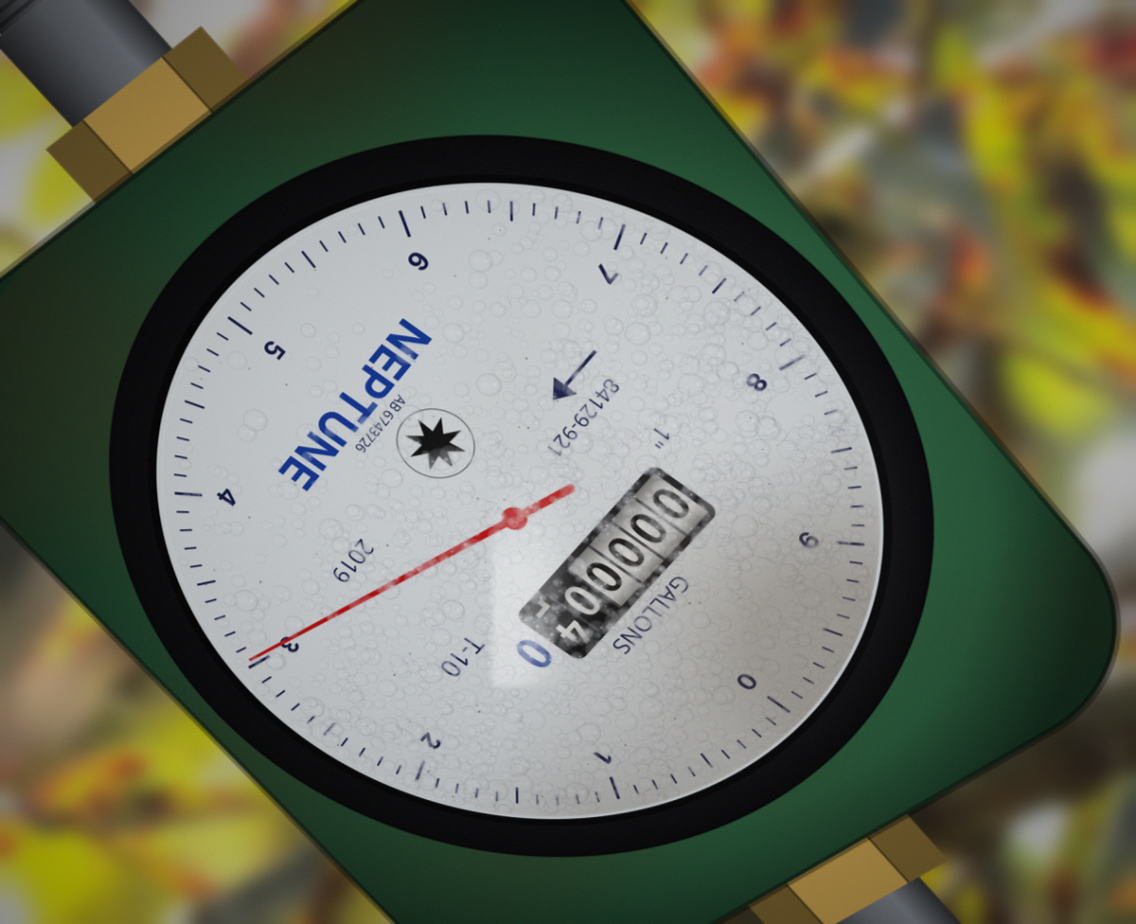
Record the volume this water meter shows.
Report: 43.0 gal
